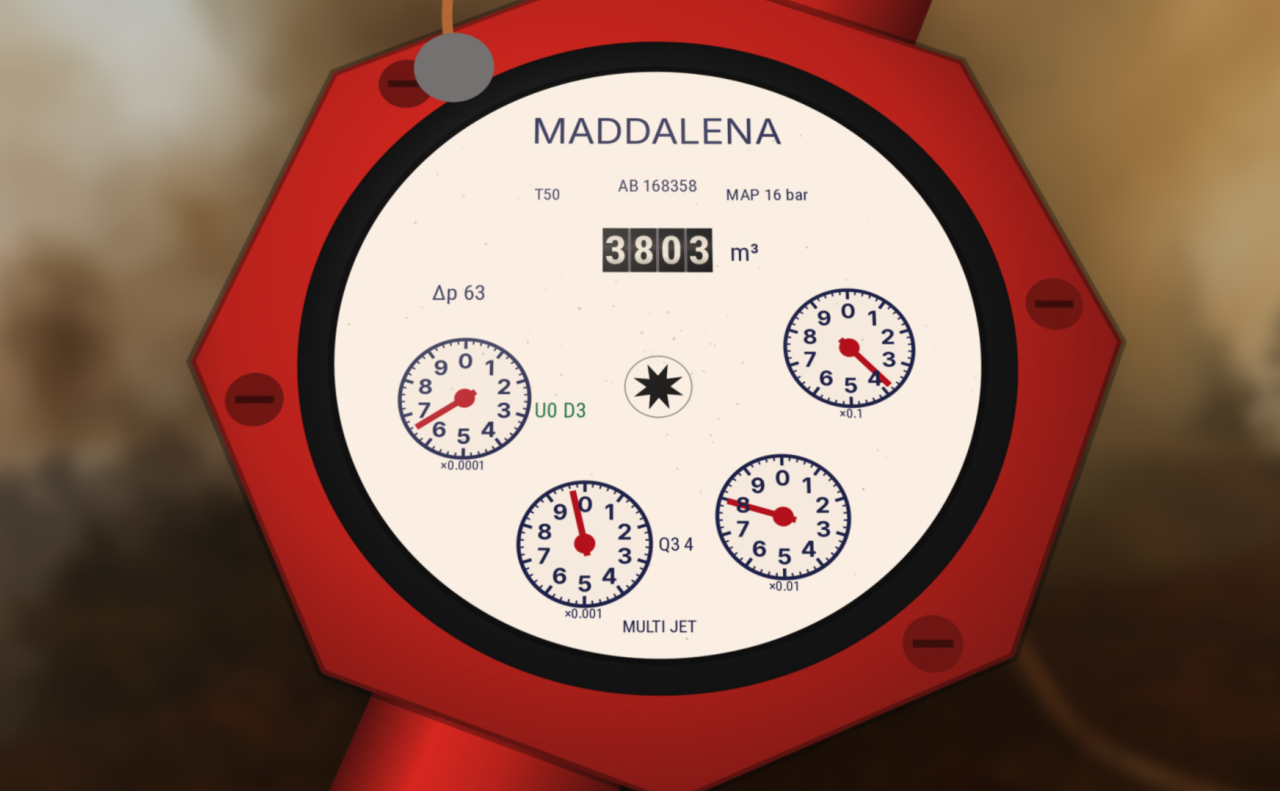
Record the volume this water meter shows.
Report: 3803.3796 m³
